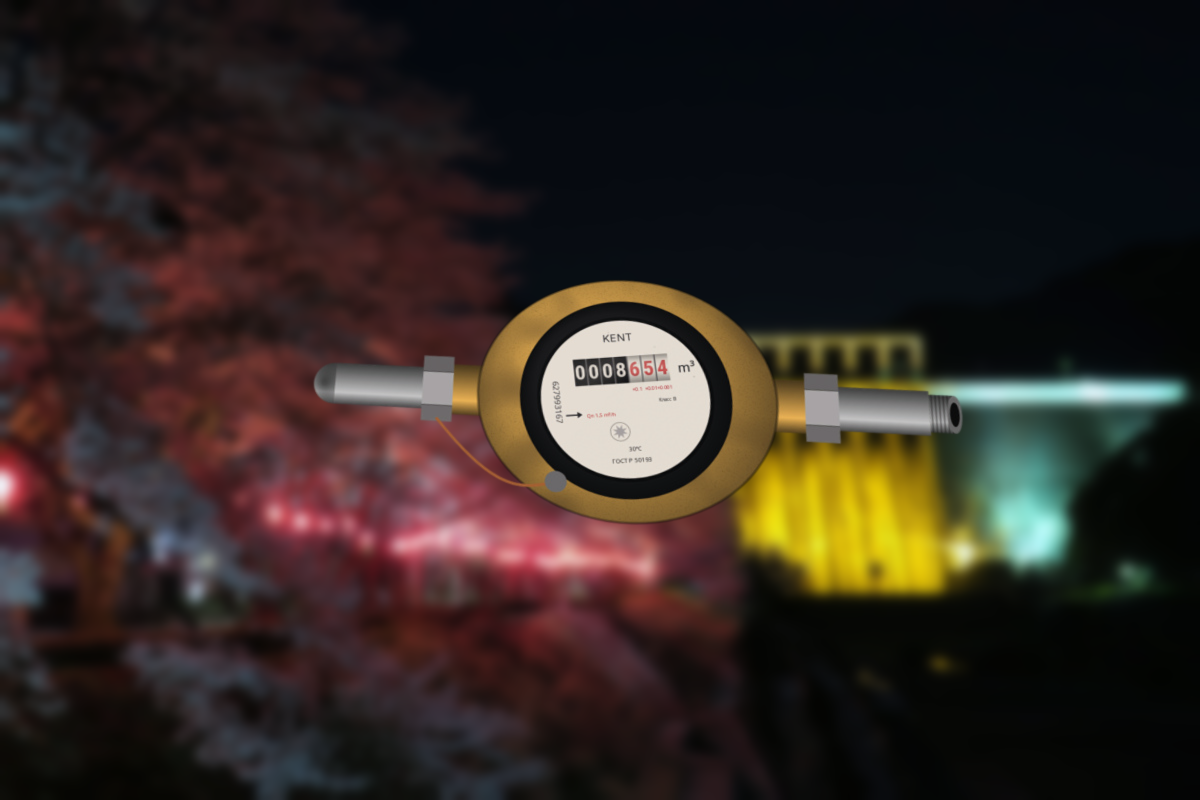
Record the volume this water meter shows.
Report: 8.654 m³
